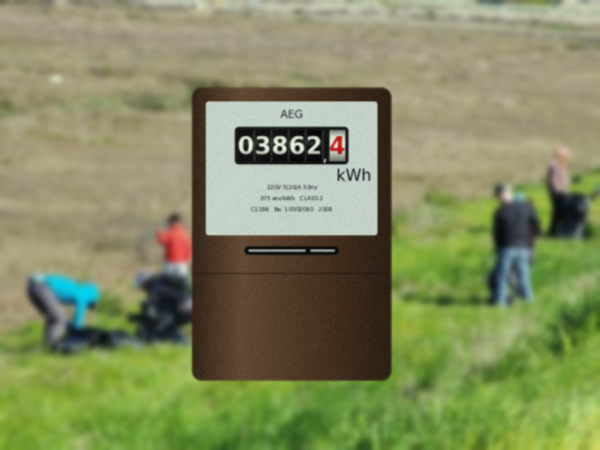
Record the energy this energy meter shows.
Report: 3862.4 kWh
